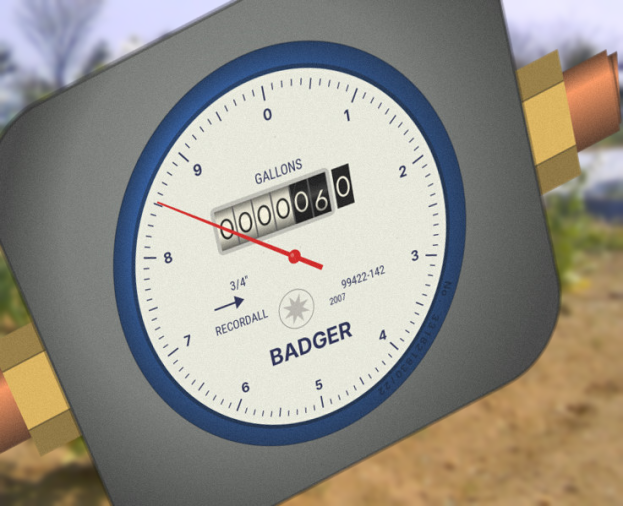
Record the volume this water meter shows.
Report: 58.5 gal
